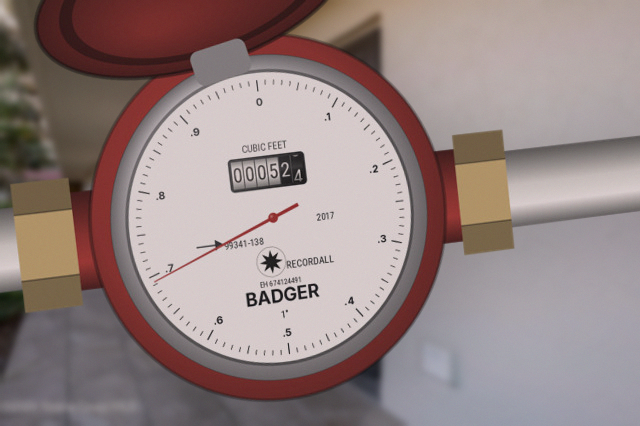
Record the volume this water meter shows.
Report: 523.69 ft³
